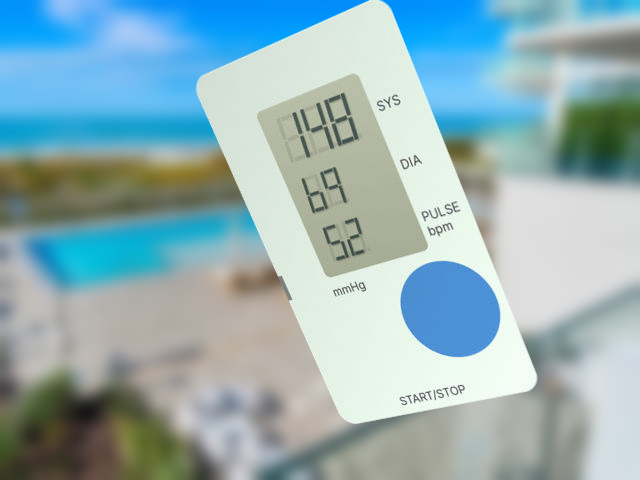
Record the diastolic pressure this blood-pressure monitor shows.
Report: 69 mmHg
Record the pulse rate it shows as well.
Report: 52 bpm
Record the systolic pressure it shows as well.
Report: 148 mmHg
